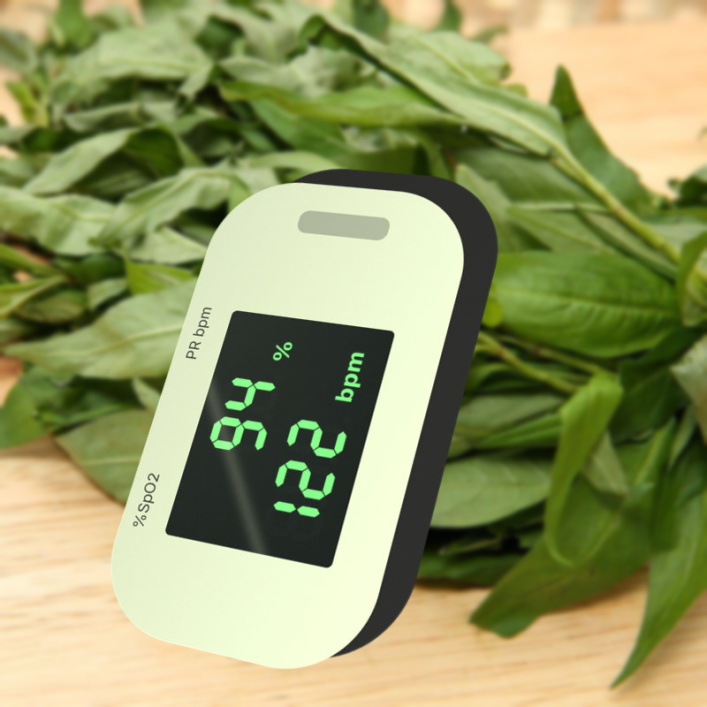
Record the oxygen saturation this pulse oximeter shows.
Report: 94 %
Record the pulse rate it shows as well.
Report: 122 bpm
